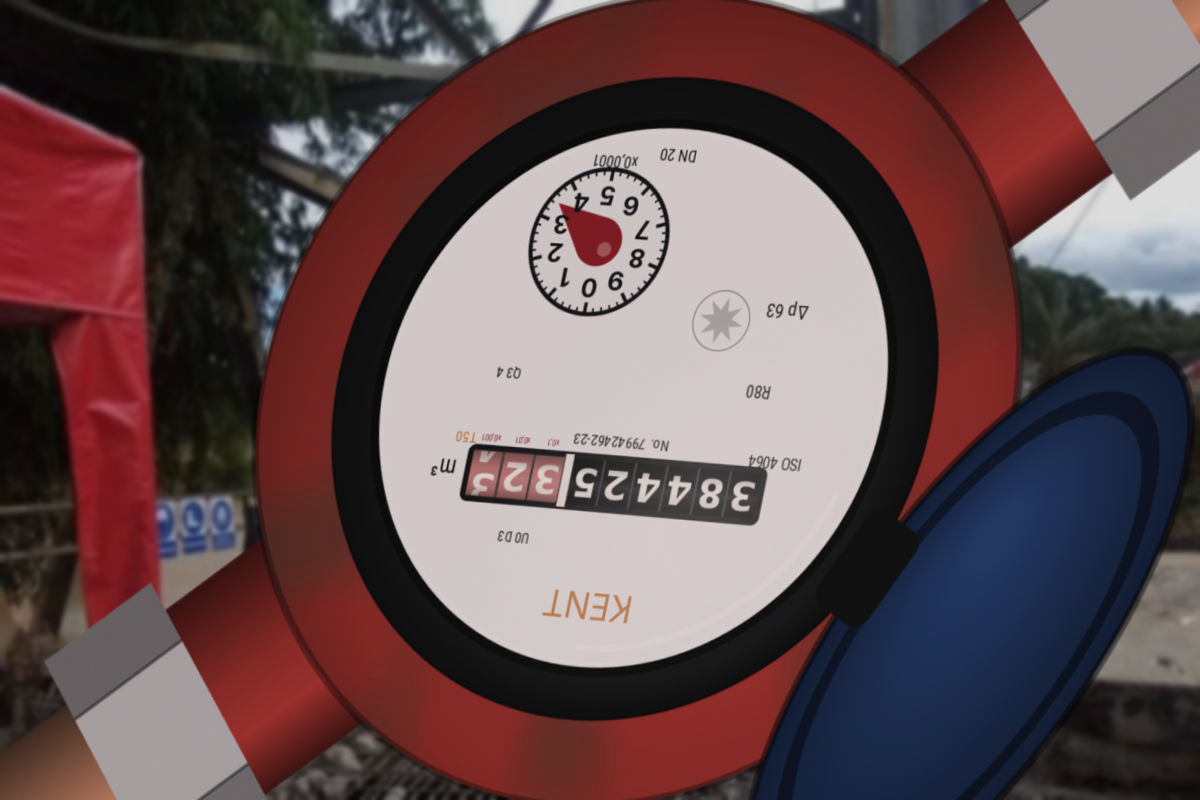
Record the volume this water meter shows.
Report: 384425.3233 m³
